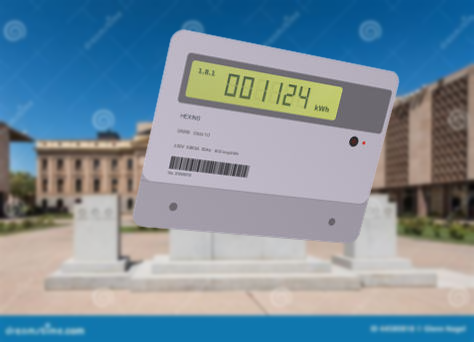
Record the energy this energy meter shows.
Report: 1124 kWh
